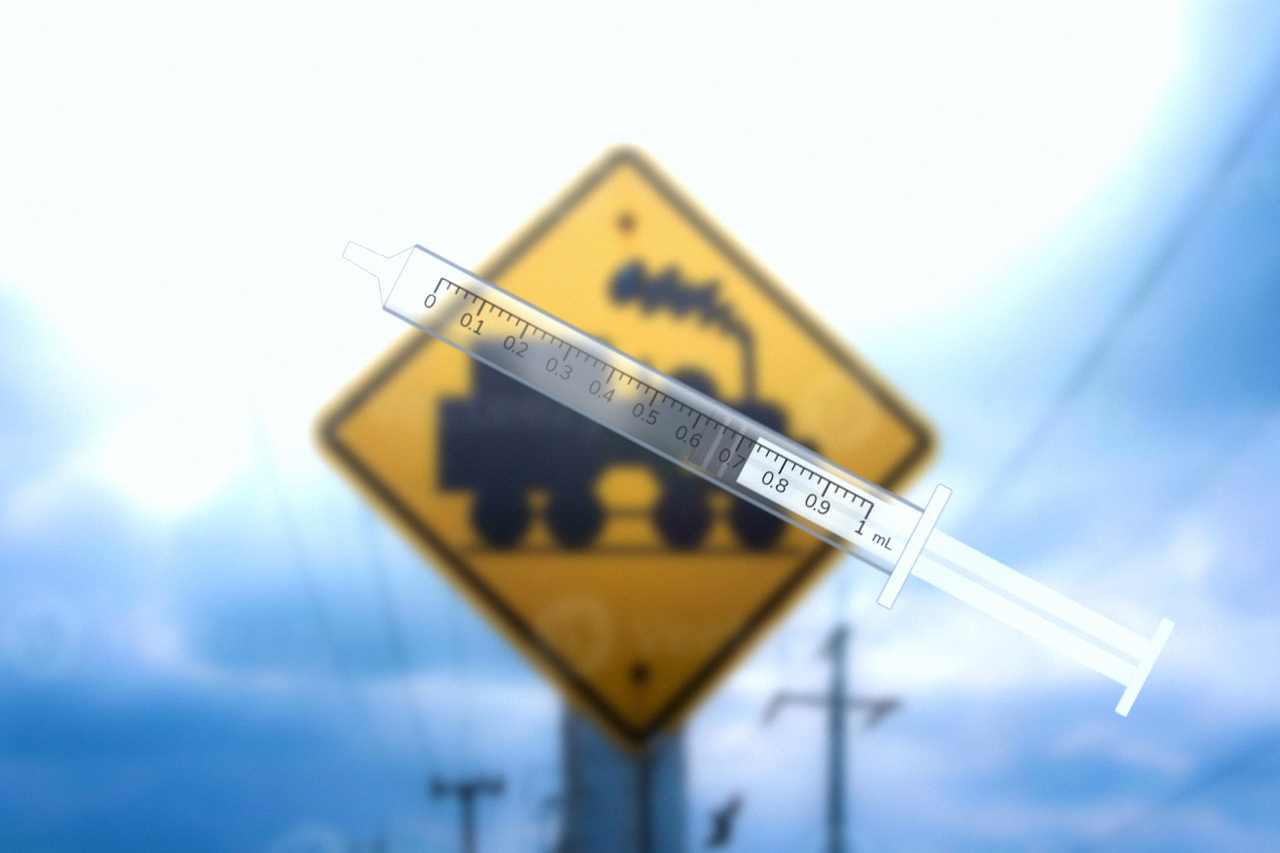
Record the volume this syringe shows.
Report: 0.62 mL
